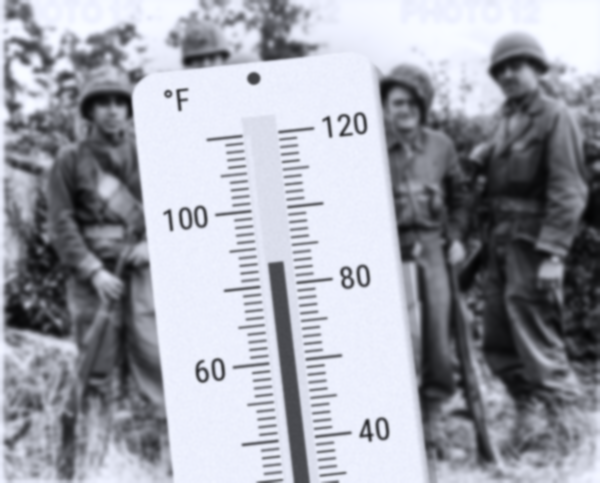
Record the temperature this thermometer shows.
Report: 86 °F
